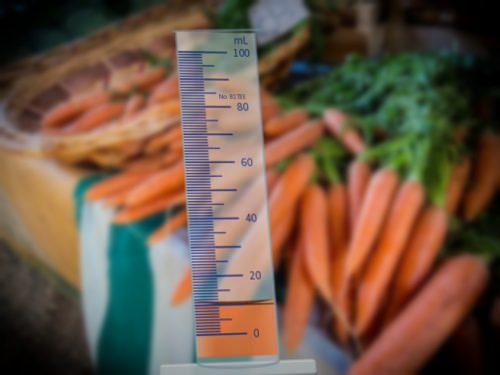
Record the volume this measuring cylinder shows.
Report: 10 mL
